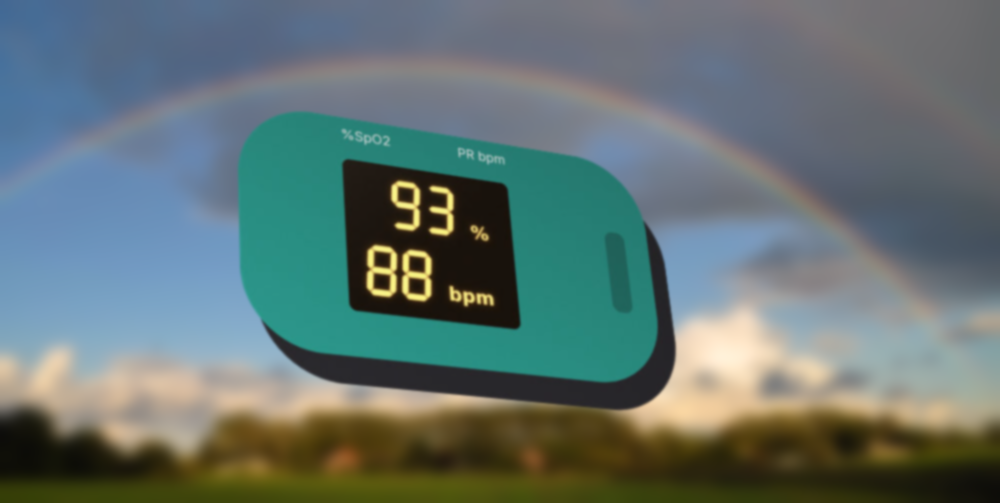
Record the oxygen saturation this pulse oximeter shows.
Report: 93 %
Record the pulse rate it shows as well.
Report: 88 bpm
